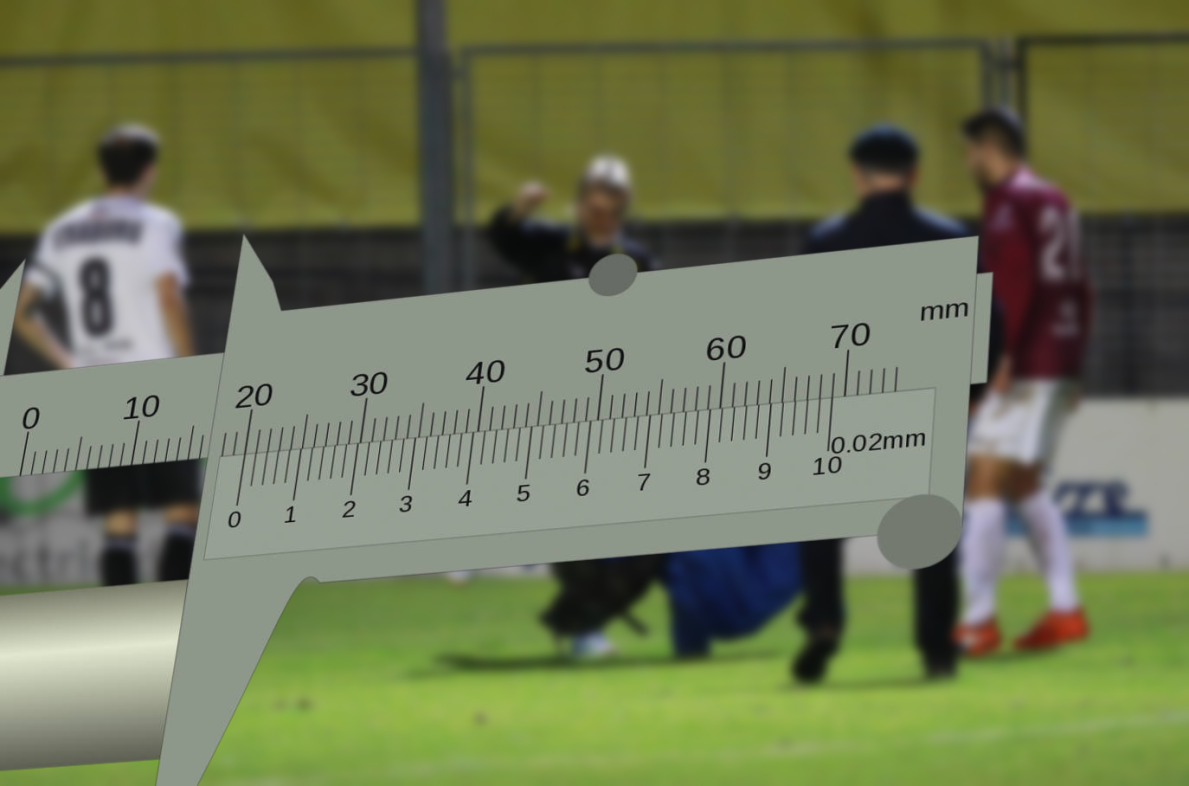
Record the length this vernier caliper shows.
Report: 20.0 mm
